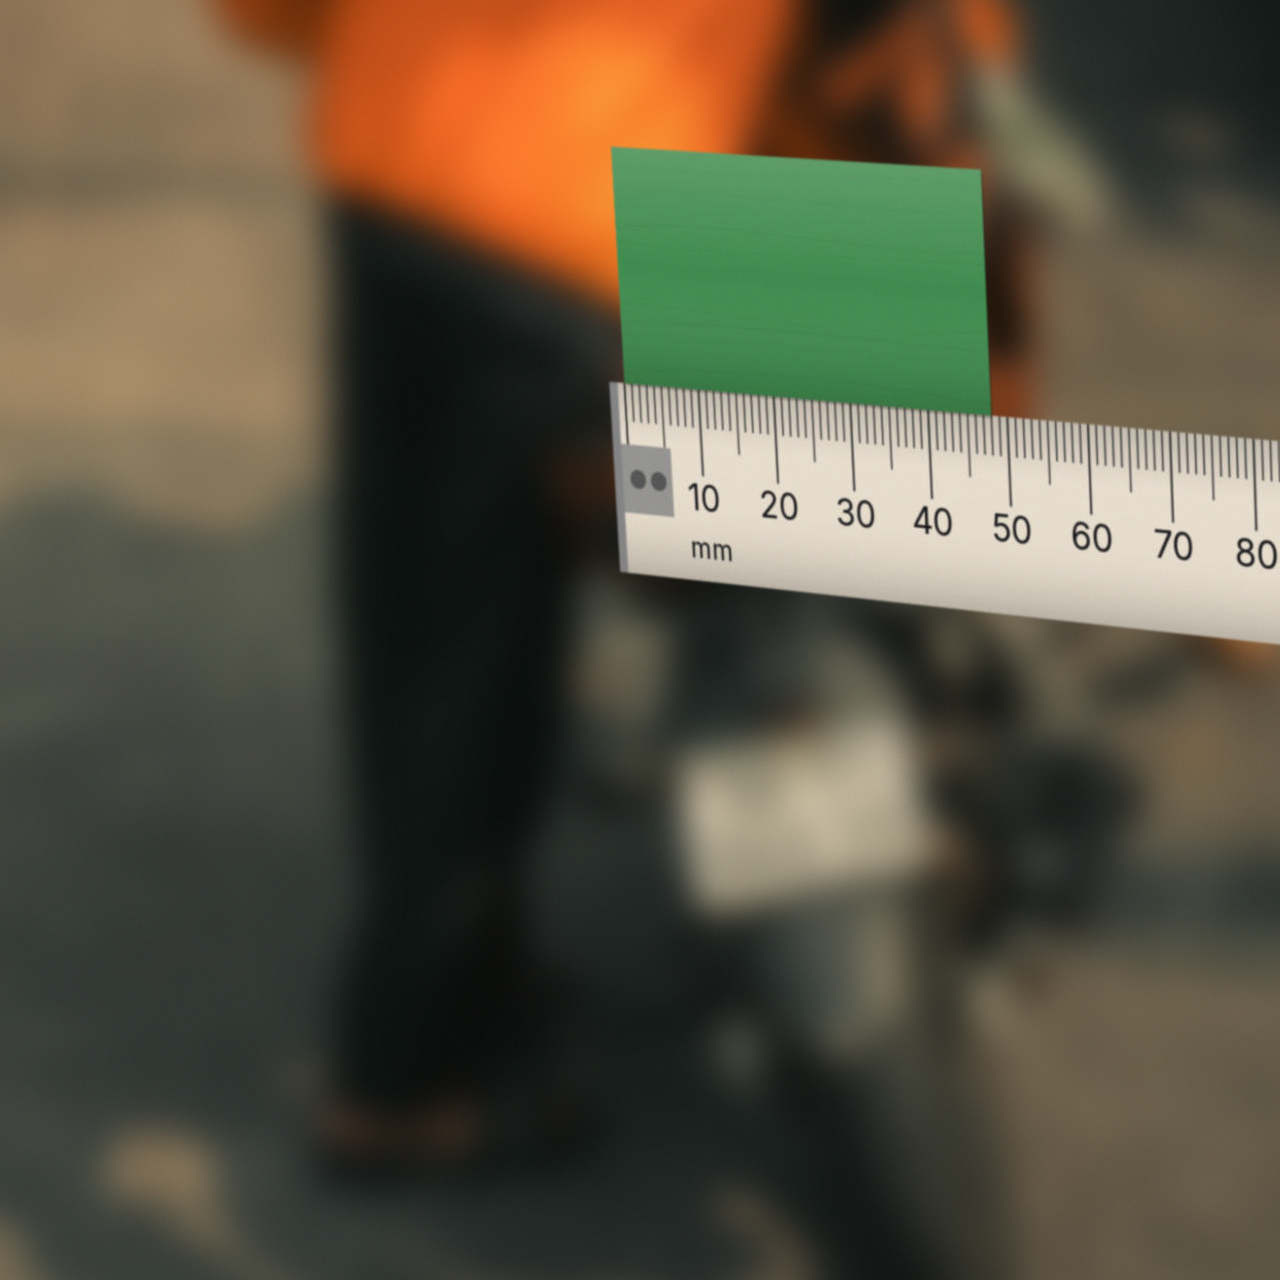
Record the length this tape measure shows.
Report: 48 mm
